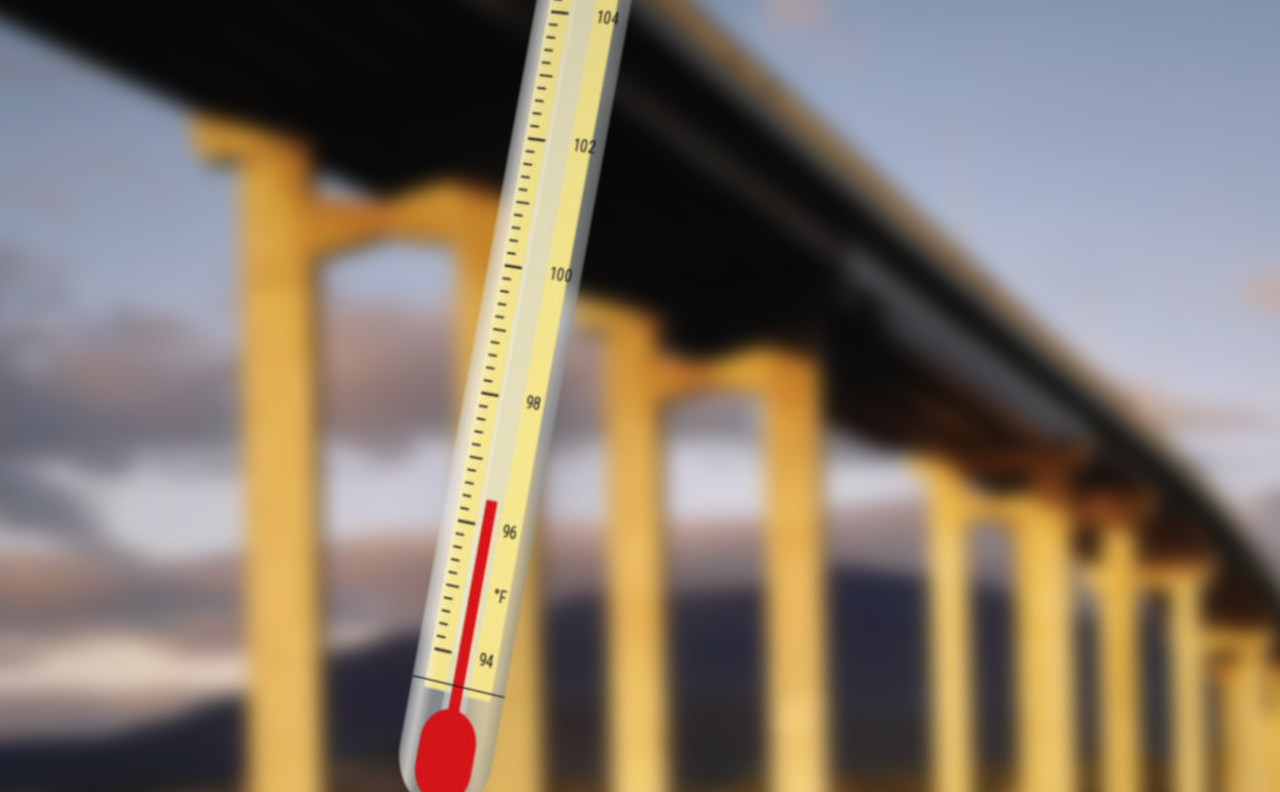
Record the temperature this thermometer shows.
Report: 96.4 °F
